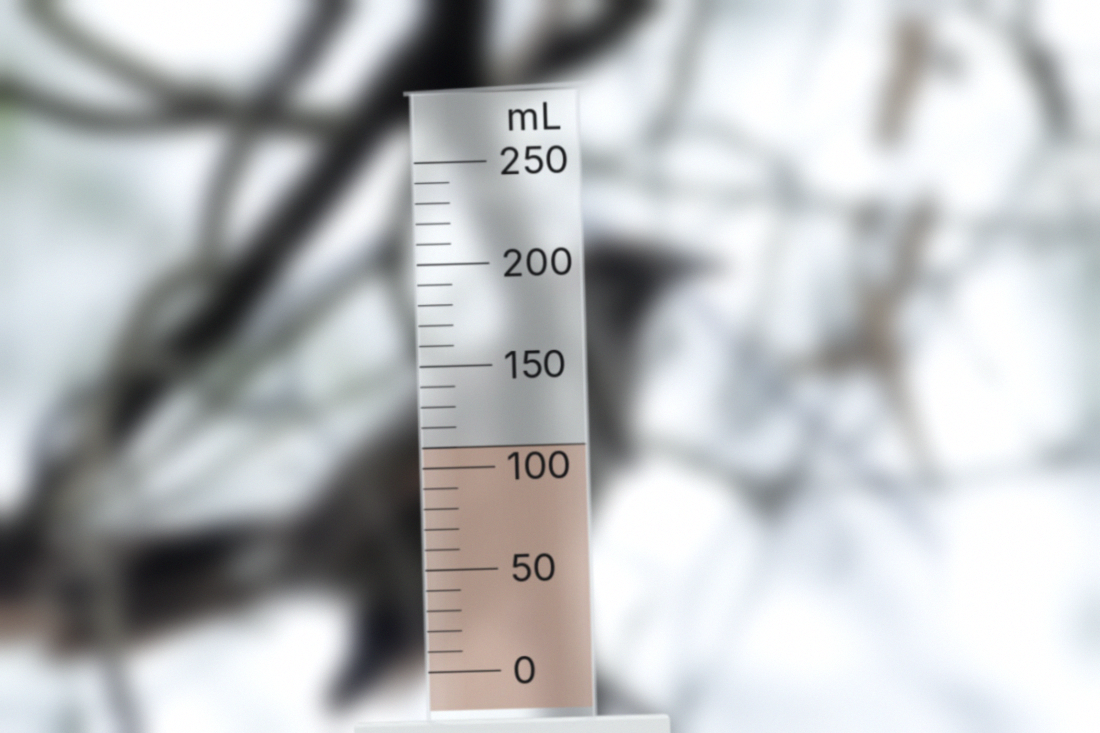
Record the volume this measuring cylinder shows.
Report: 110 mL
